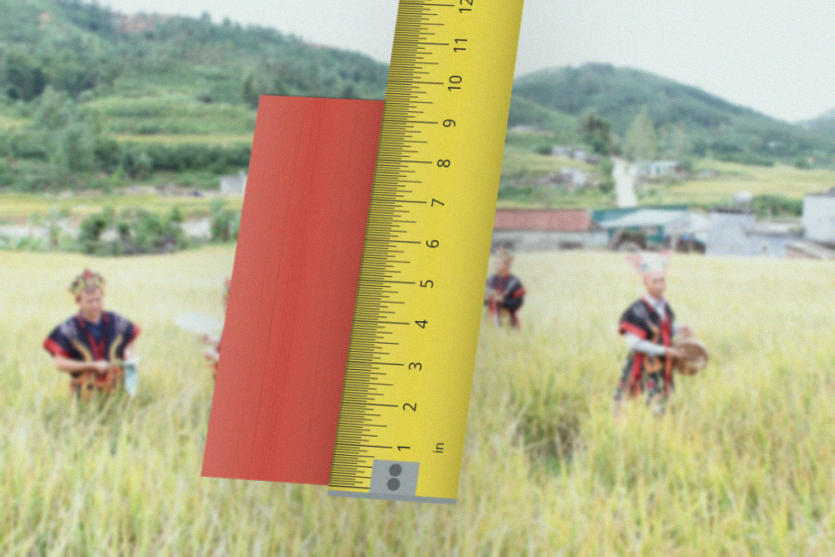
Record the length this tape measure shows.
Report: 9.5 in
